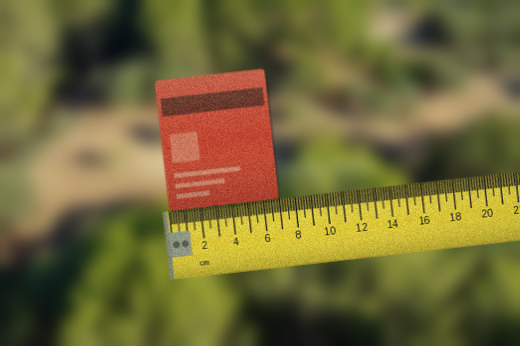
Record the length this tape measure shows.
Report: 7 cm
